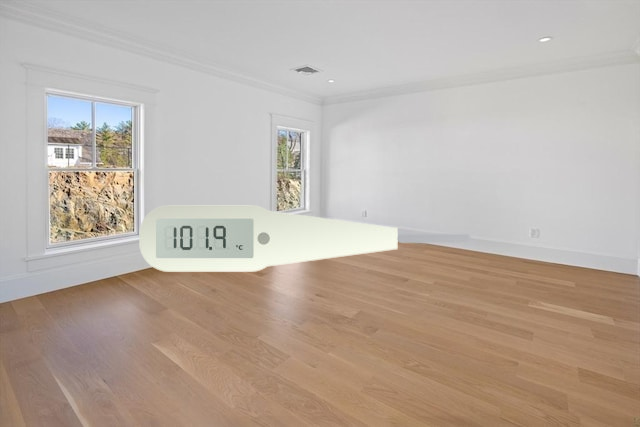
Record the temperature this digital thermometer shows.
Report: 101.9 °C
